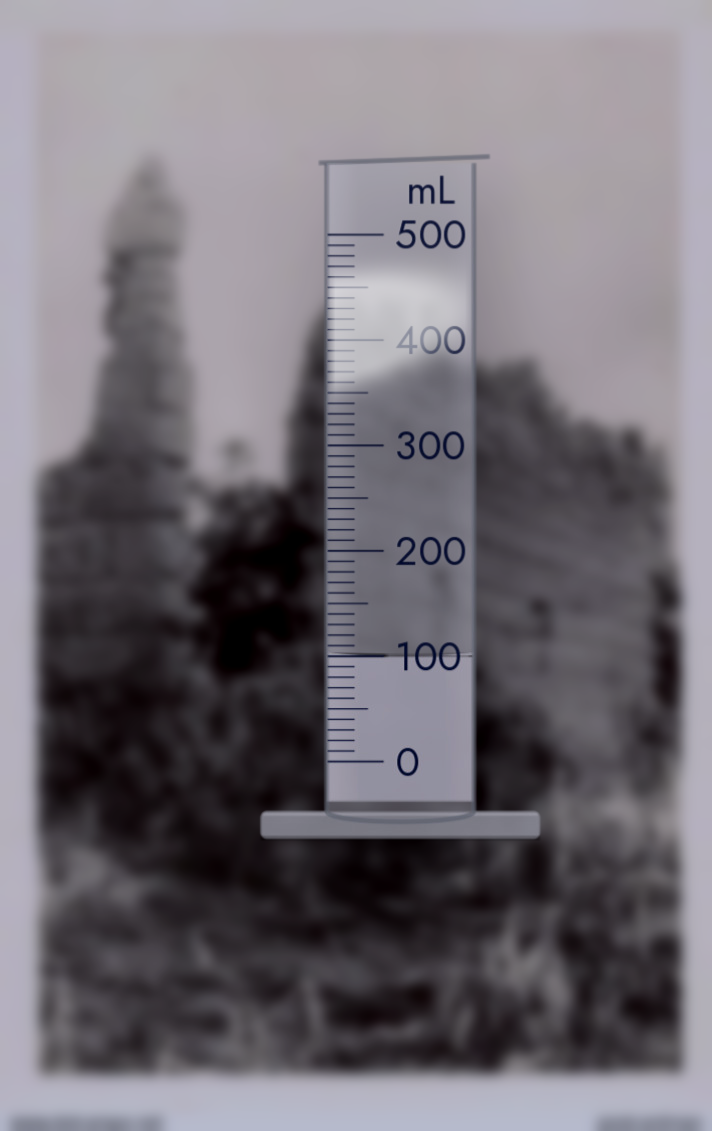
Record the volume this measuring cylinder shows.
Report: 100 mL
